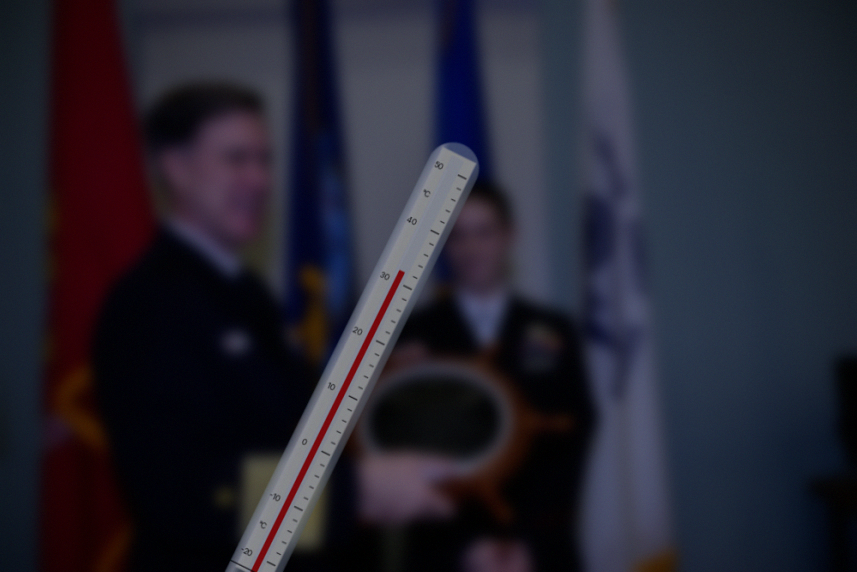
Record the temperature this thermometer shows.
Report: 32 °C
